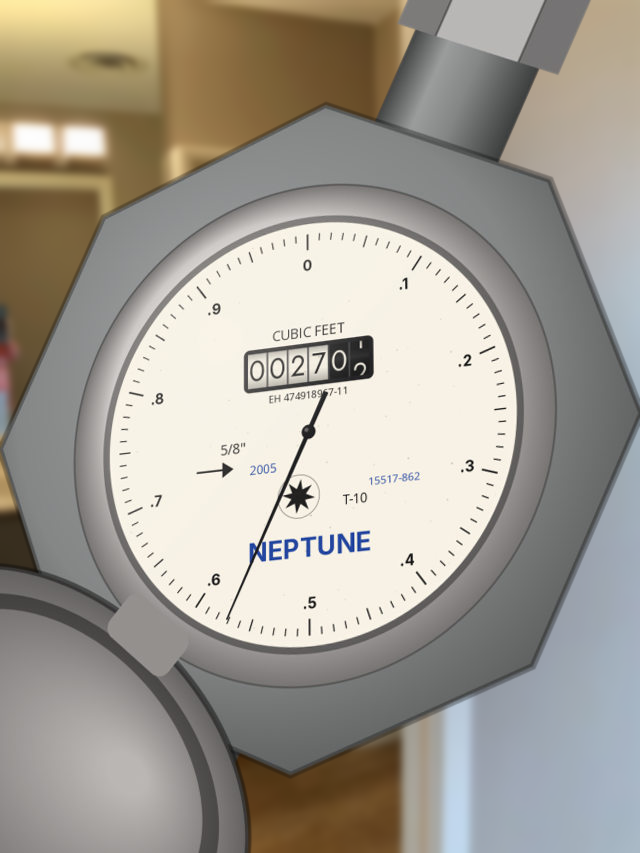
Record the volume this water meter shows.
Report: 2701.57 ft³
